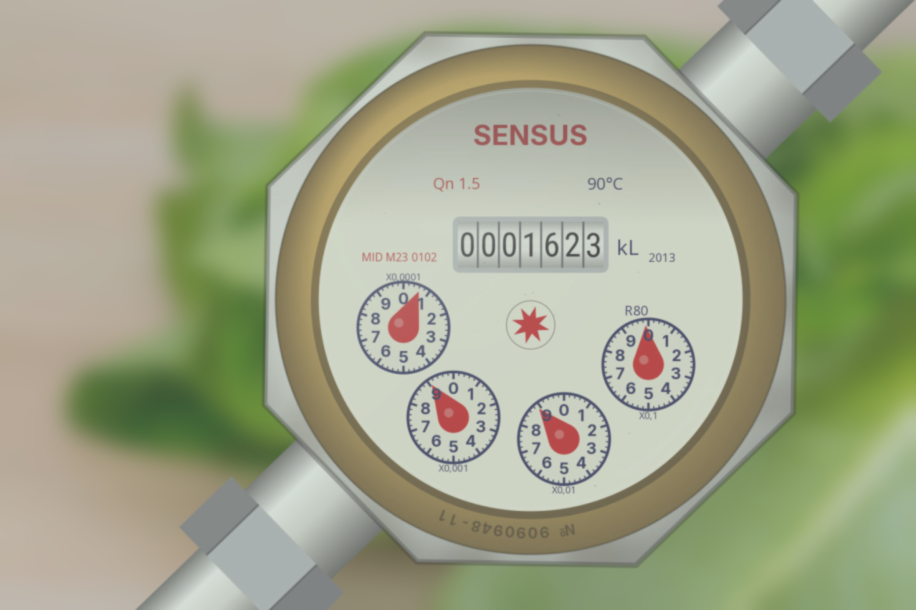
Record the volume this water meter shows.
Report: 1622.9890 kL
